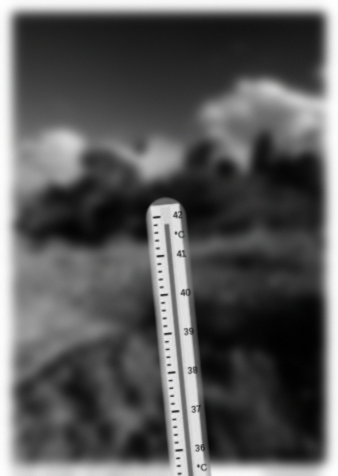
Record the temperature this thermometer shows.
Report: 41.8 °C
